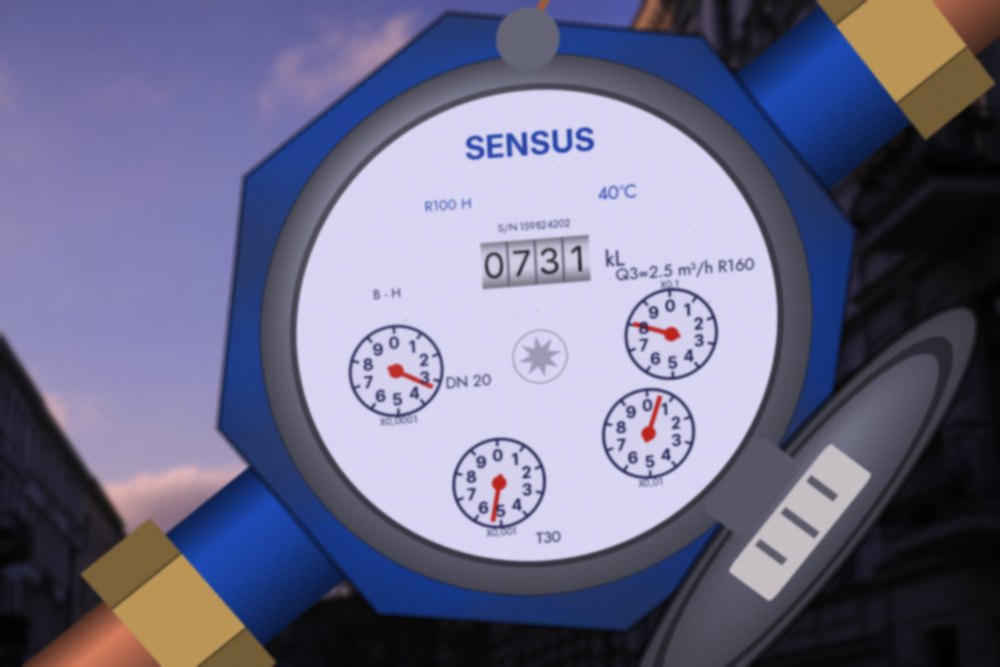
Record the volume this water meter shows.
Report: 731.8053 kL
